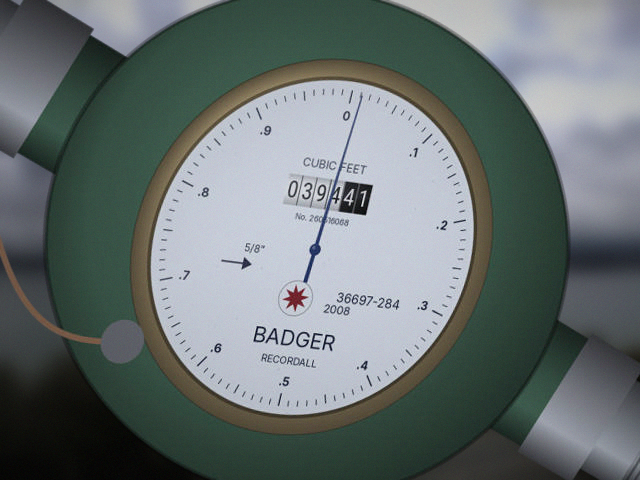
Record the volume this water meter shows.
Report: 39441.01 ft³
